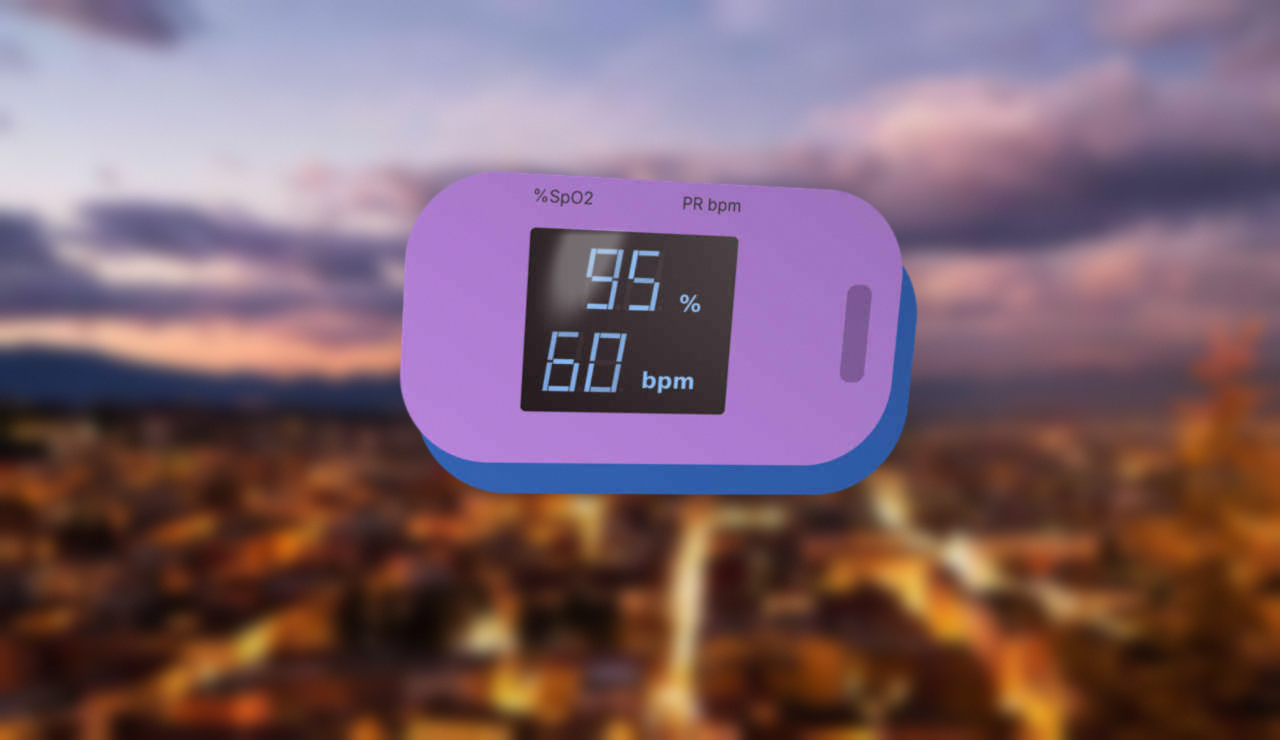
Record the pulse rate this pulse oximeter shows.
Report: 60 bpm
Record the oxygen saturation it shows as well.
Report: 95 %
